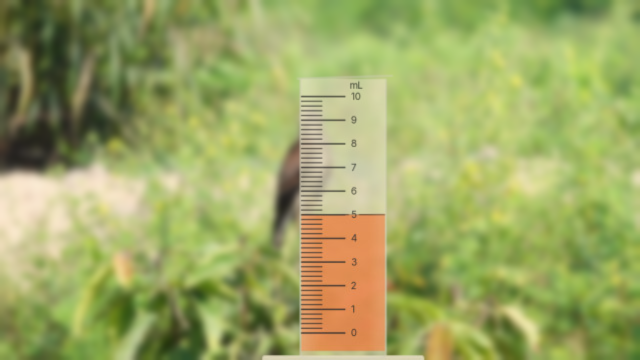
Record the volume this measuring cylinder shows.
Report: 5 mL
